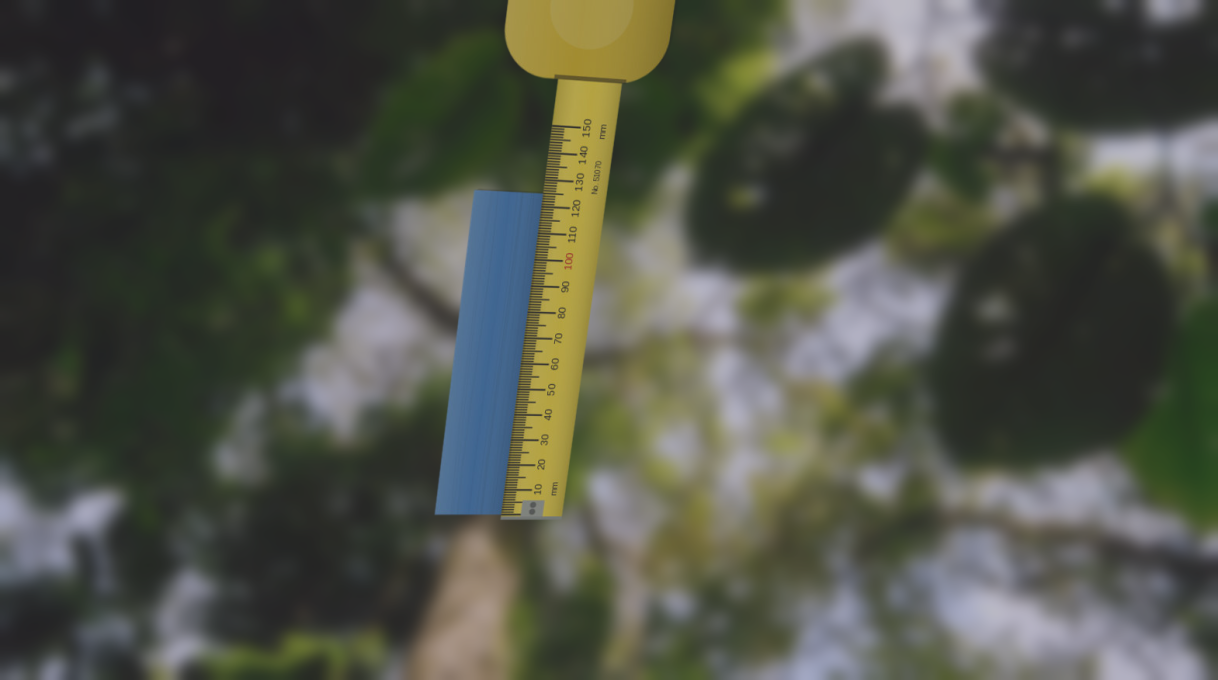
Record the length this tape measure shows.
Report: 125 mm
